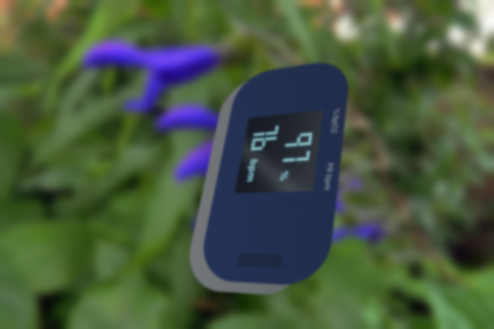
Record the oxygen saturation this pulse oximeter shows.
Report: 97 %
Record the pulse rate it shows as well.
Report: 76 bpm
